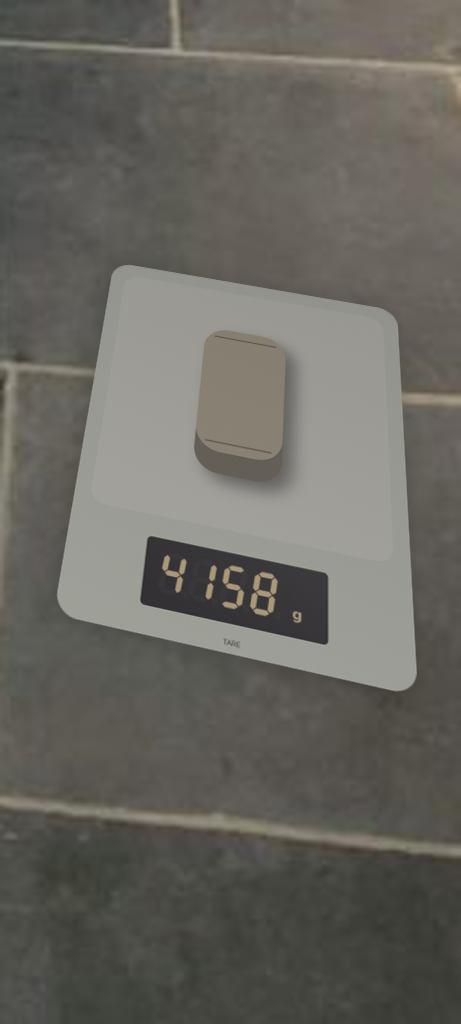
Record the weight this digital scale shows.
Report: 4158 g
